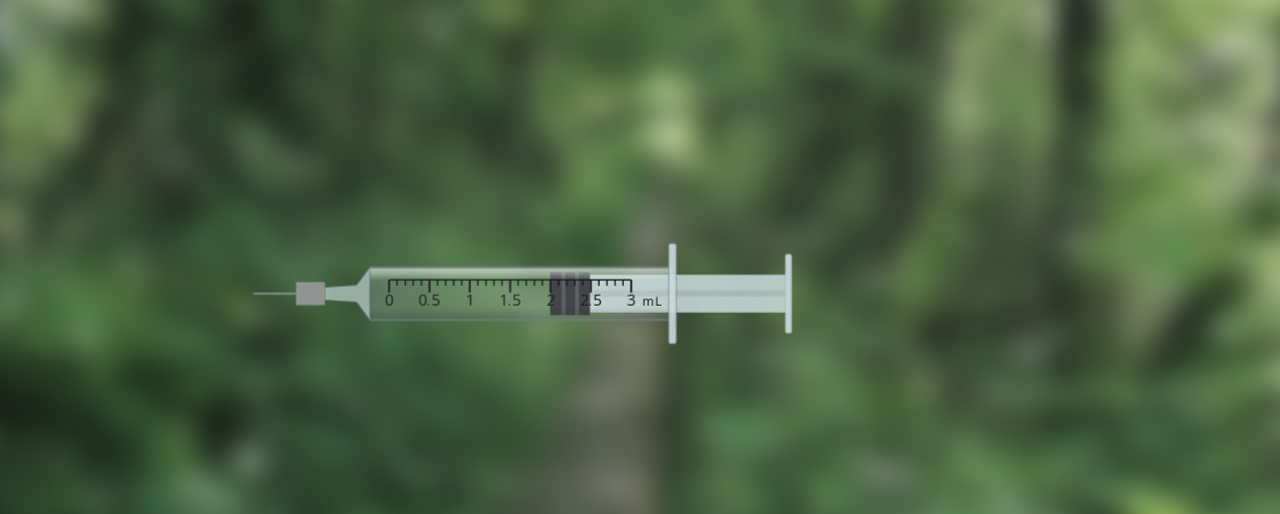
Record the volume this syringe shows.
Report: 2 mL
